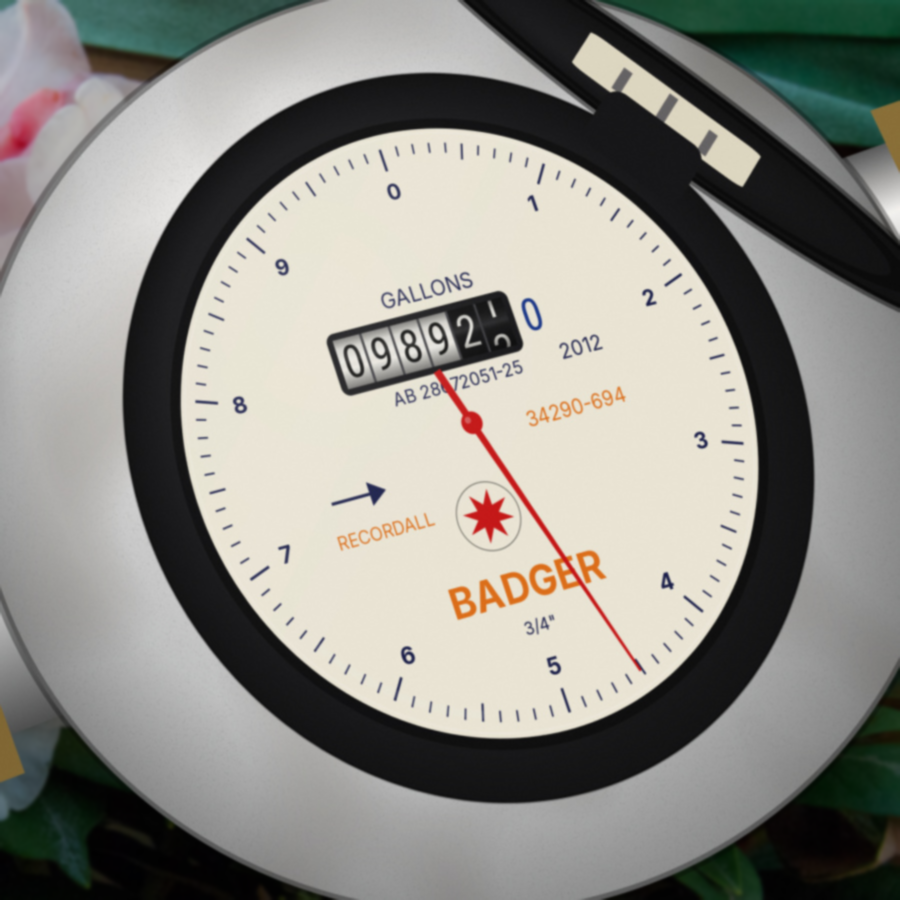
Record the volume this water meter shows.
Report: 989214.5 gal
